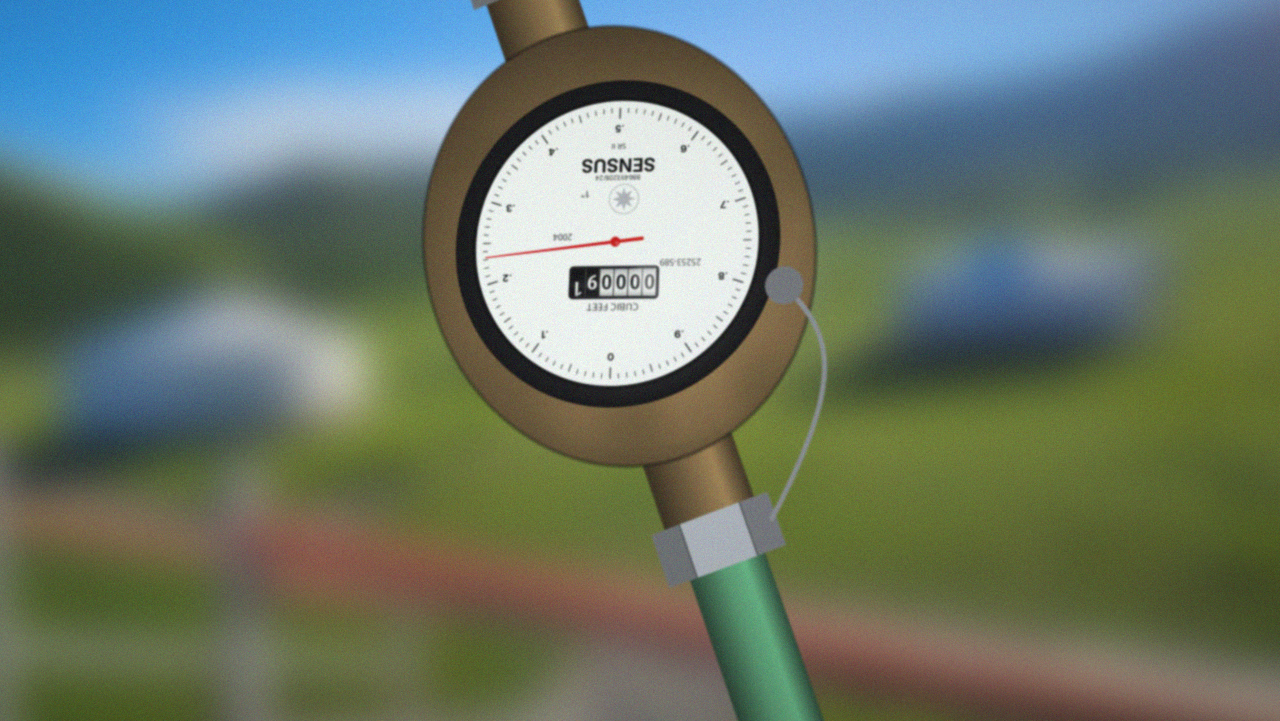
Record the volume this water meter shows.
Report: 91.23 ft³
